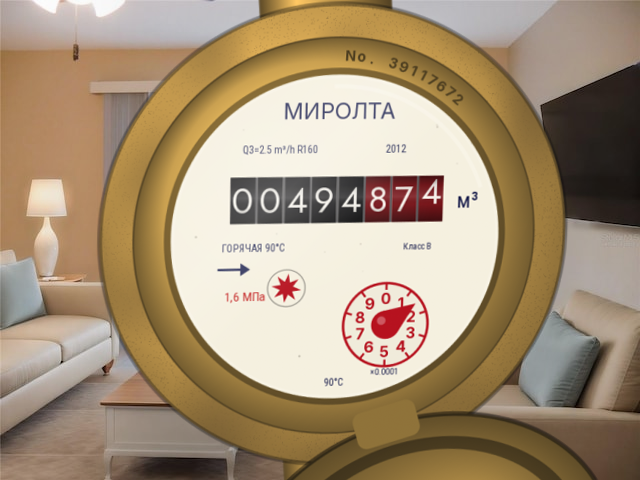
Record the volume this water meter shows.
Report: 494.8741 m³
